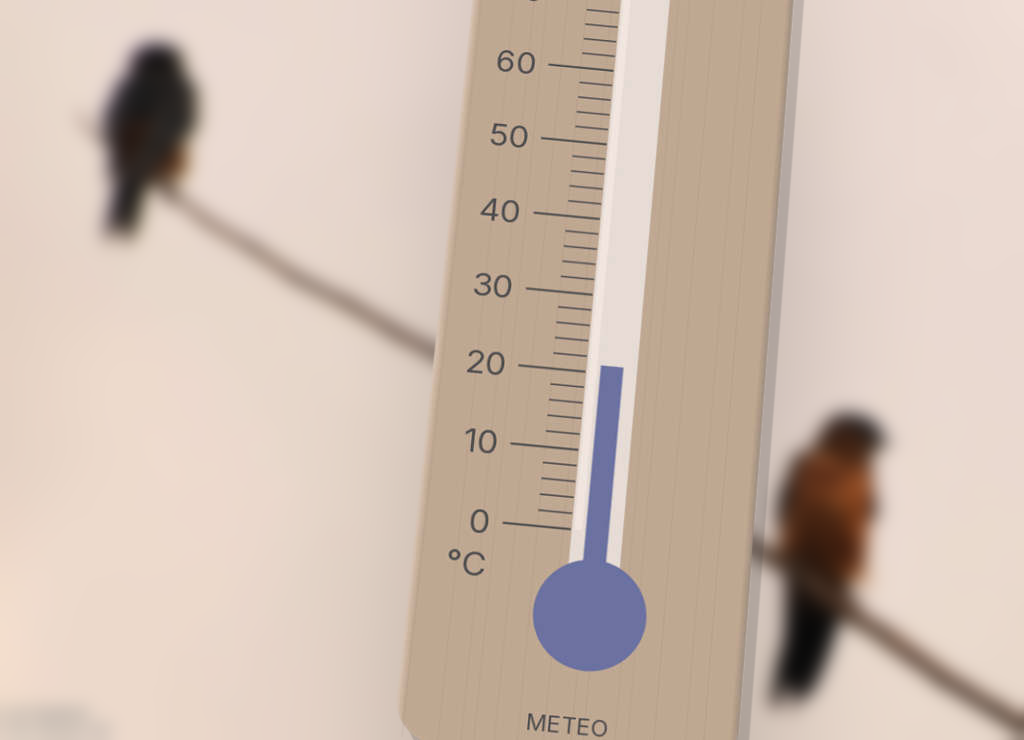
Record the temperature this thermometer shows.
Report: 21 °C
